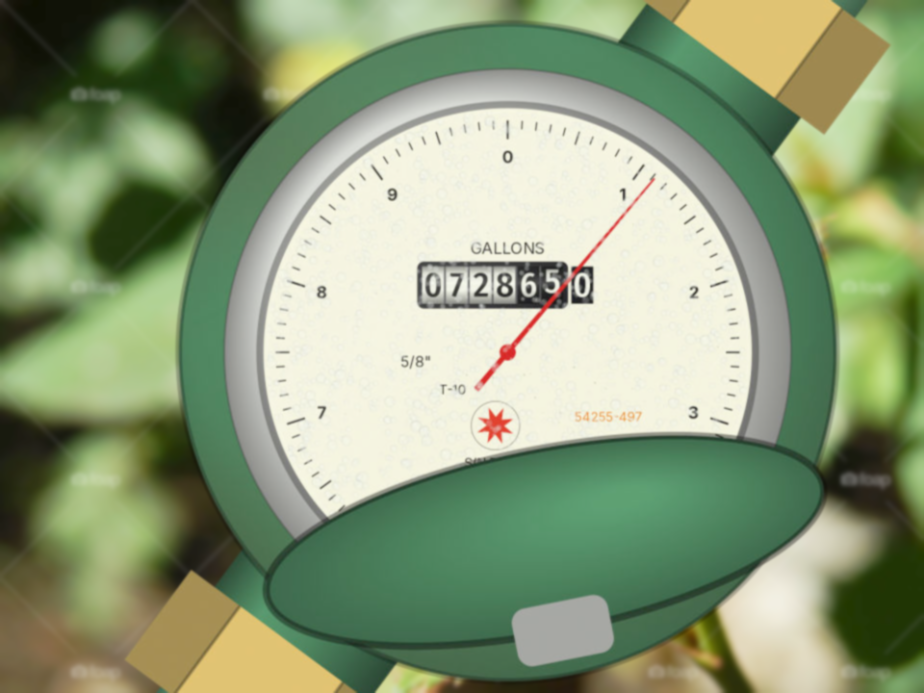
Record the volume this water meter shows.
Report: 728651.1 gal
